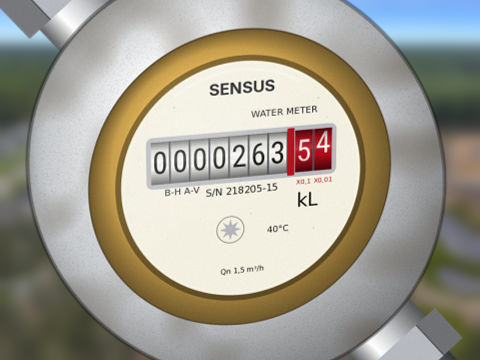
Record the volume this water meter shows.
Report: 263.54 kL
